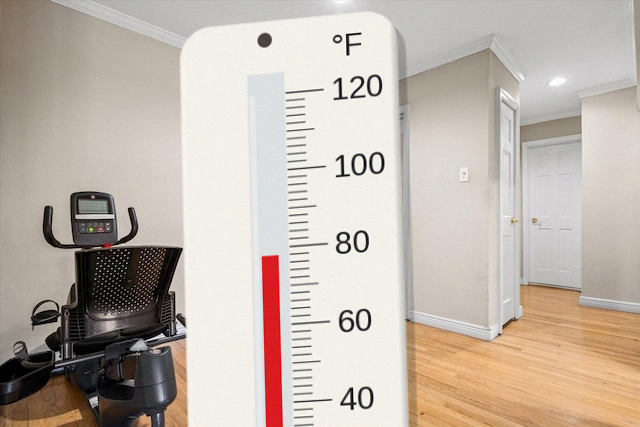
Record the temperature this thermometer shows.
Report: 78 °F
